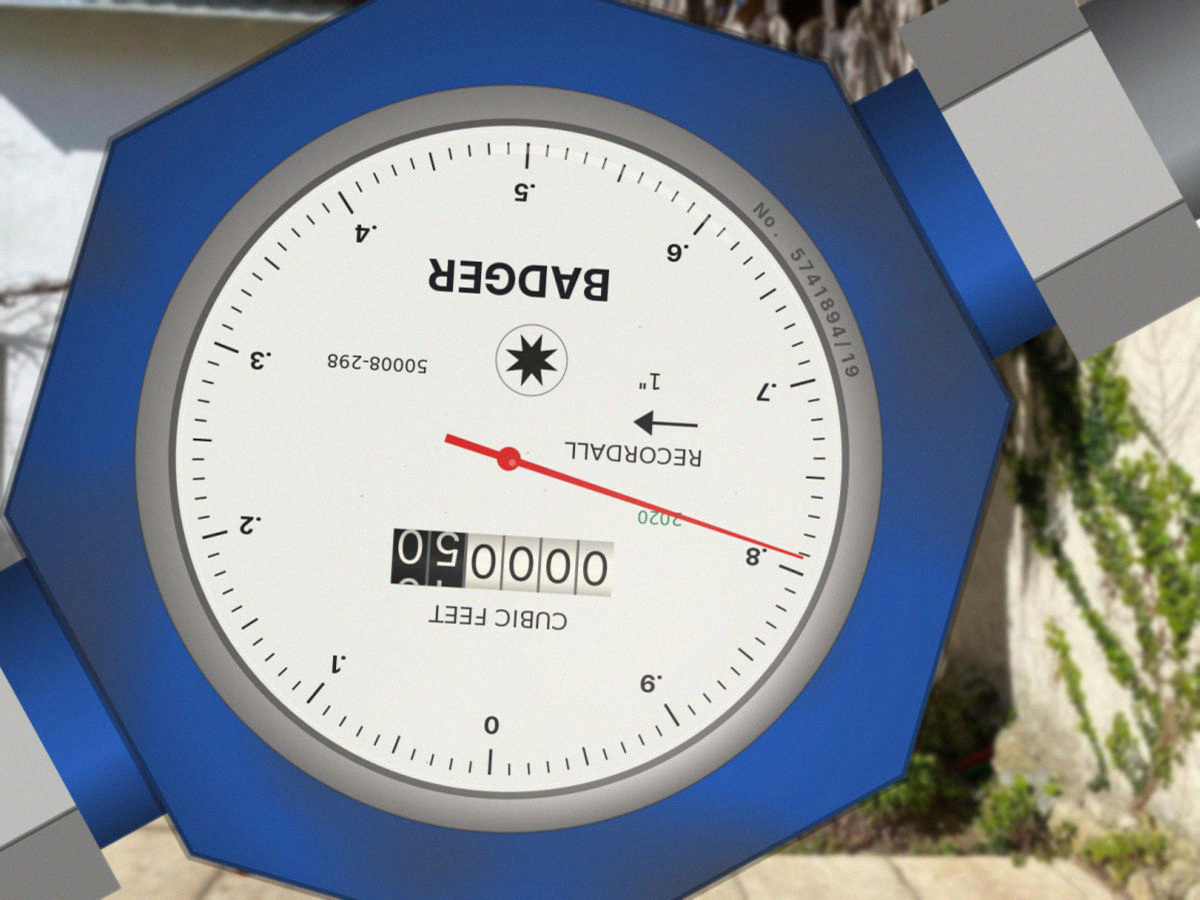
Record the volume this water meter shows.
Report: 49.79 ft³
